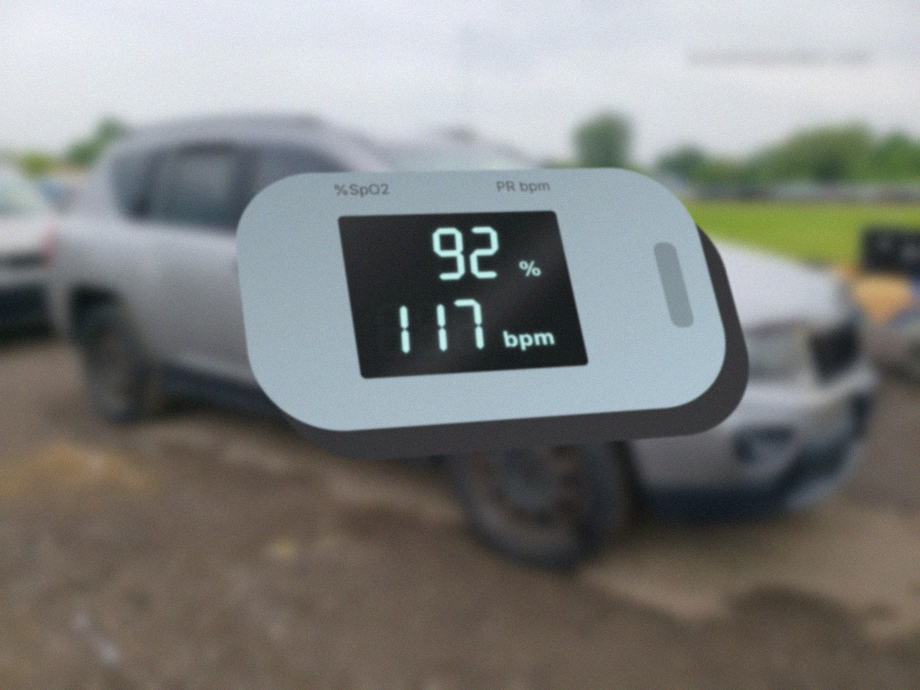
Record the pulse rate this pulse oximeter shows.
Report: 117 bpm
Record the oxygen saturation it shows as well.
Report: 92 %
